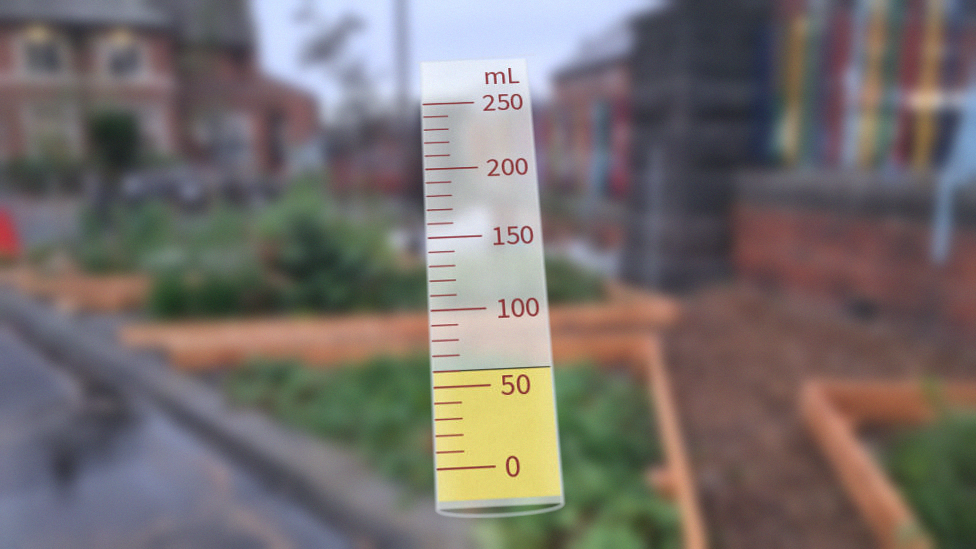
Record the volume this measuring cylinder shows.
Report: 60 mL
